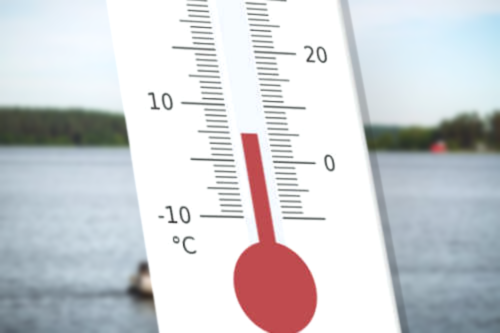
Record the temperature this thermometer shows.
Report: 5 °C
